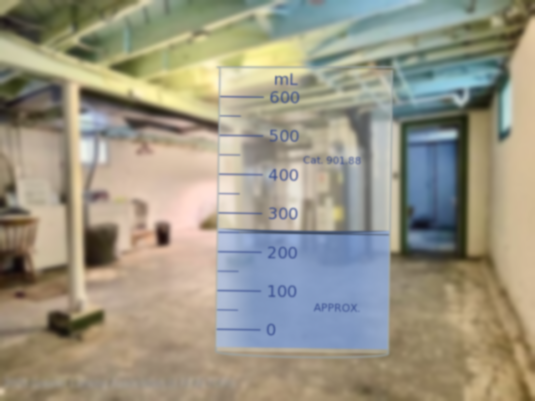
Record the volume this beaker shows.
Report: 250 mL
